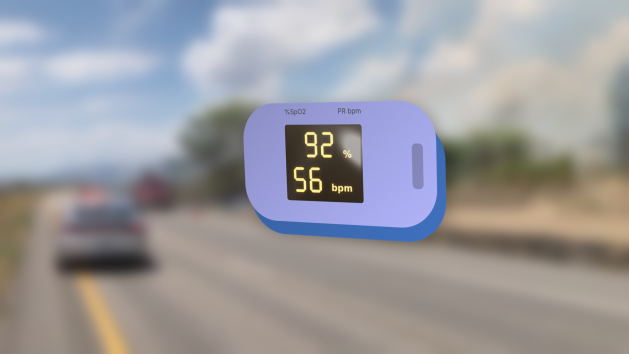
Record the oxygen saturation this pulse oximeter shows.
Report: 92 %
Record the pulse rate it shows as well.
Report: 56 bpm
